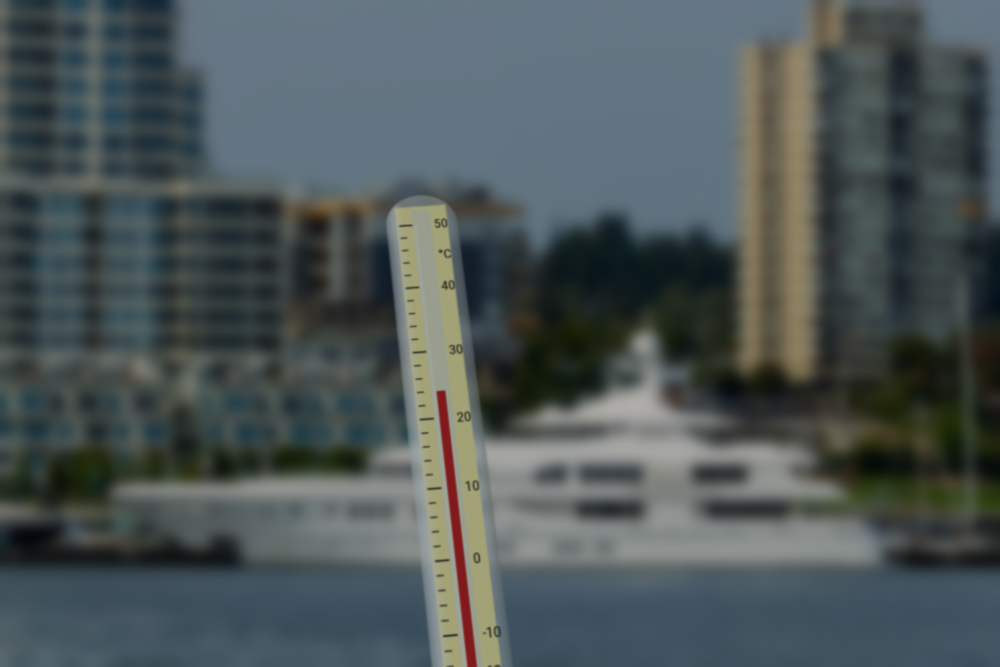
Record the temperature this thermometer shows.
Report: 24 °C
